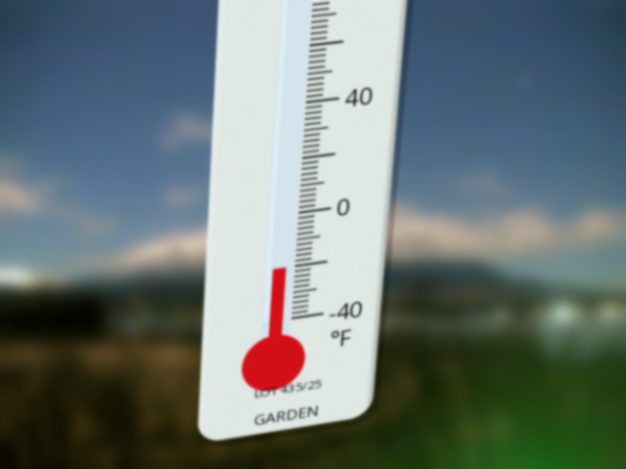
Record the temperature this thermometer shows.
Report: -20 °F
